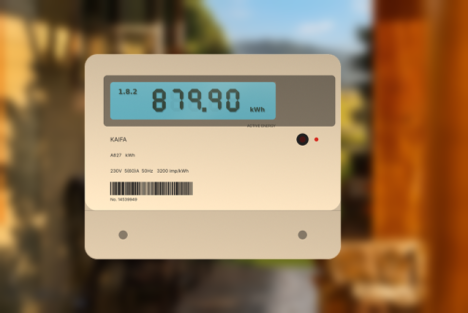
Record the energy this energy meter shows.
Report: 879.90 kWh
